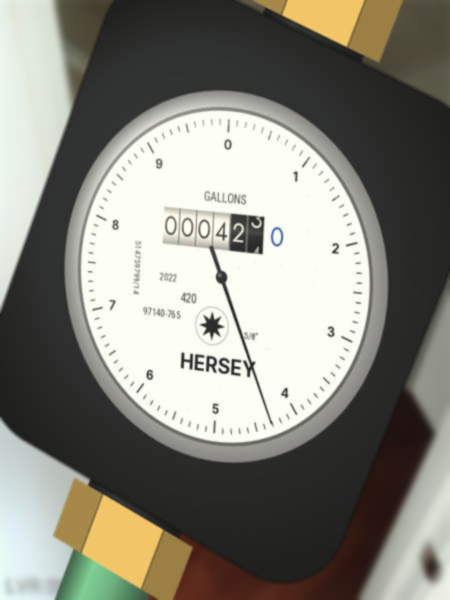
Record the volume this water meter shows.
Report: 4234.3 gal
